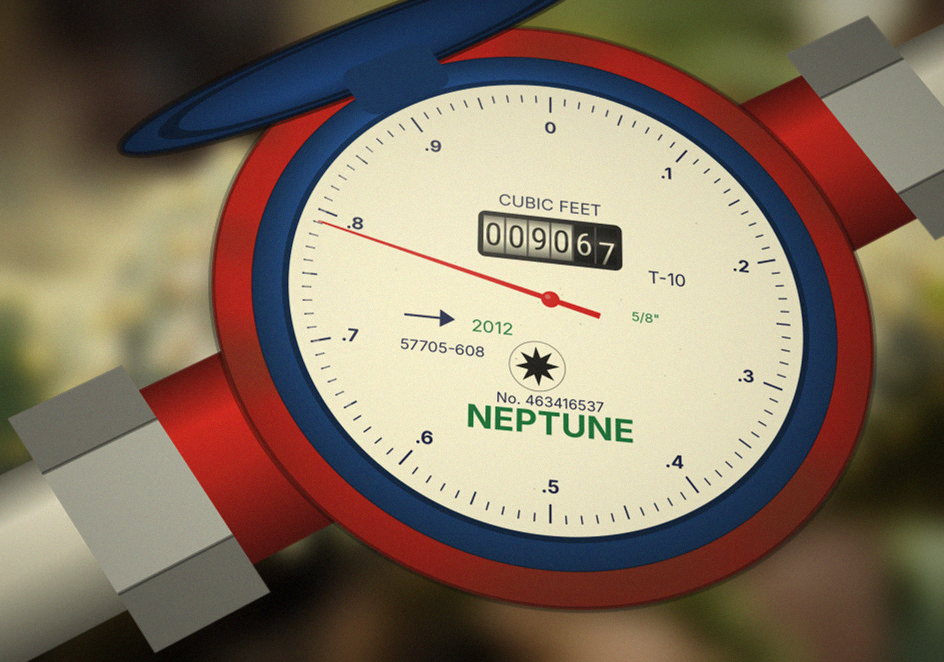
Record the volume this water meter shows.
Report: 9066.79 ft³
